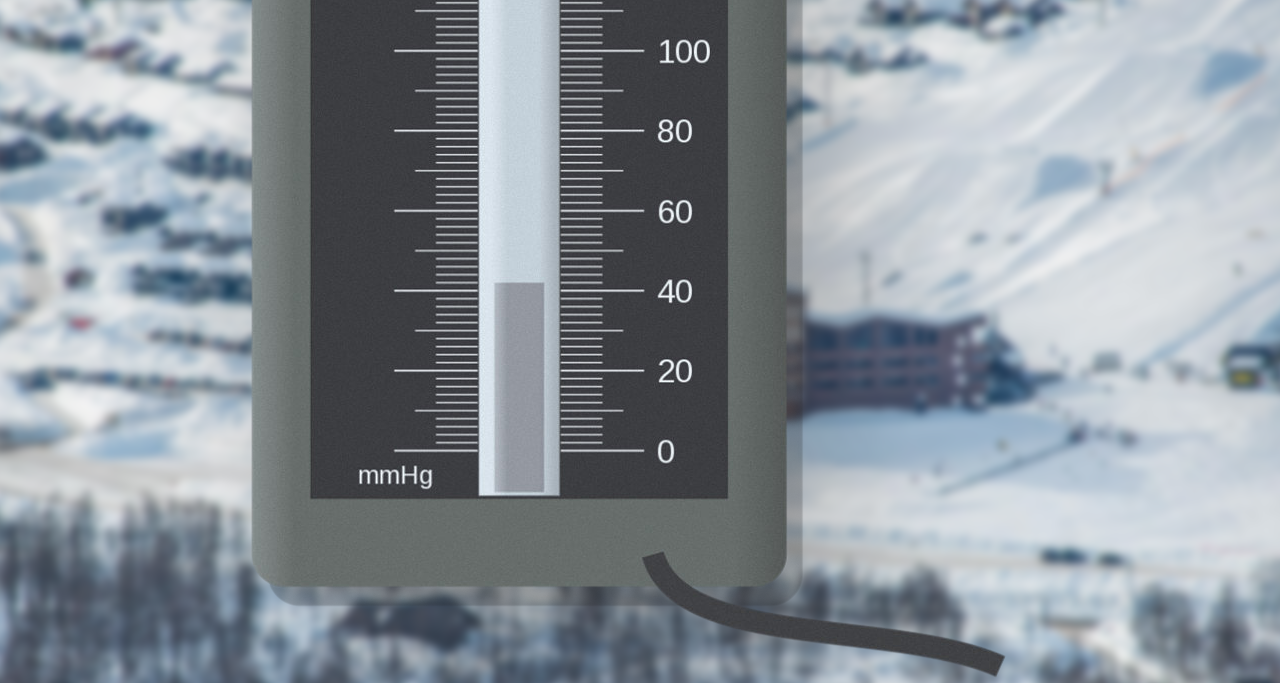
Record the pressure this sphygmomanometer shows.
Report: 42 mmHg
